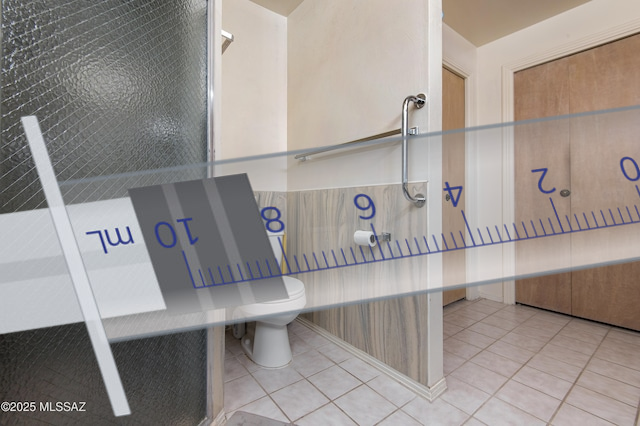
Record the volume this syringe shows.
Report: 8.2 mL
